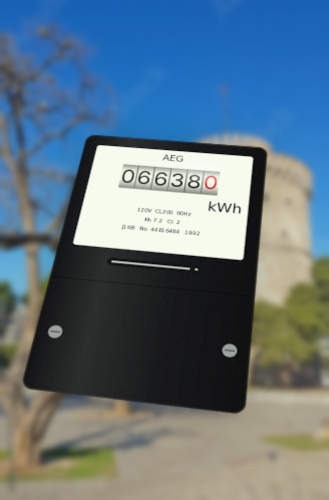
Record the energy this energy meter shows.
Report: 6638.0 kWh
